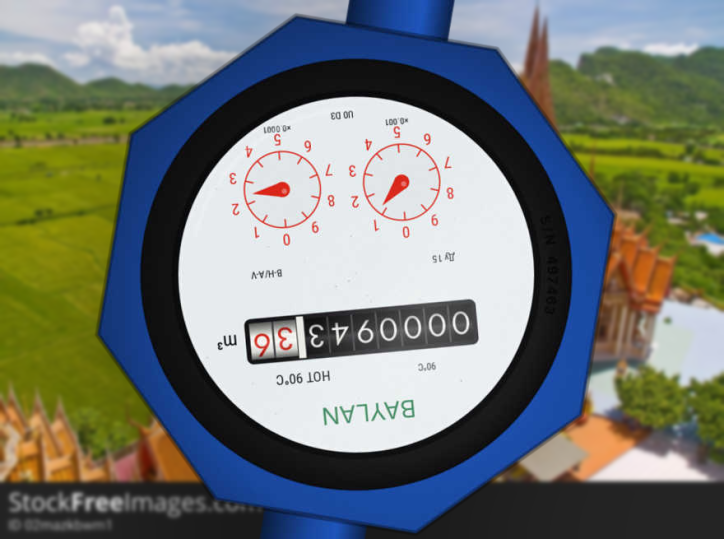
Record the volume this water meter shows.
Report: 943.3612 m³
